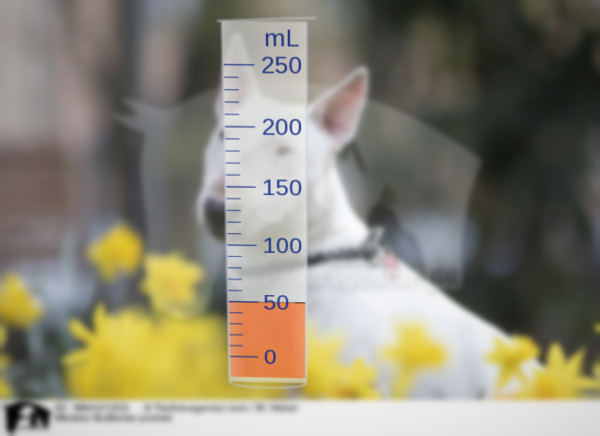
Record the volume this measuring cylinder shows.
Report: 50 mL
